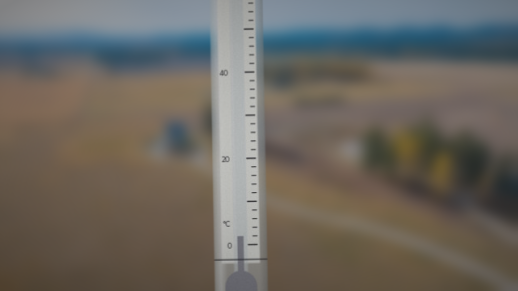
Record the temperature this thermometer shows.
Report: 2 °C
